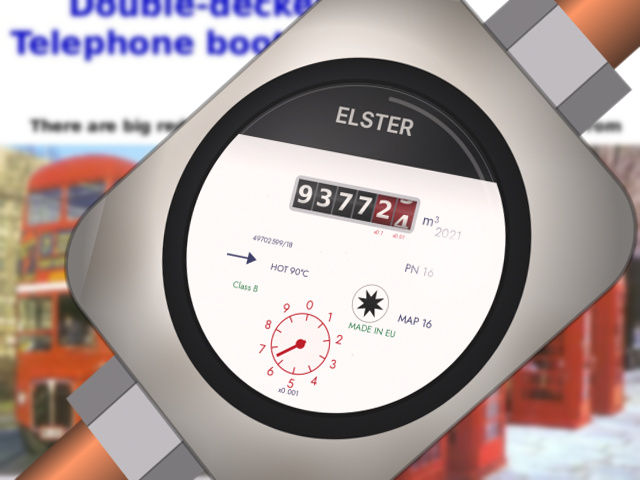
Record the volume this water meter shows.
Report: 9377.236 m³
